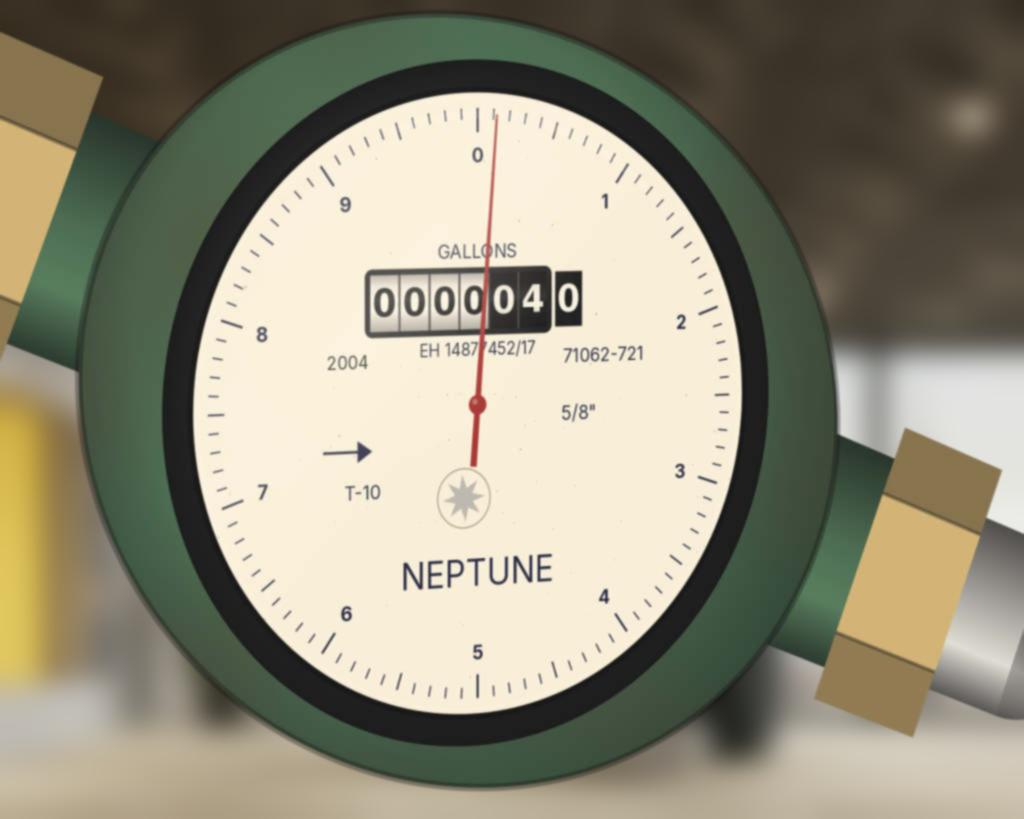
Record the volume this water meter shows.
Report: 40.1 gal
